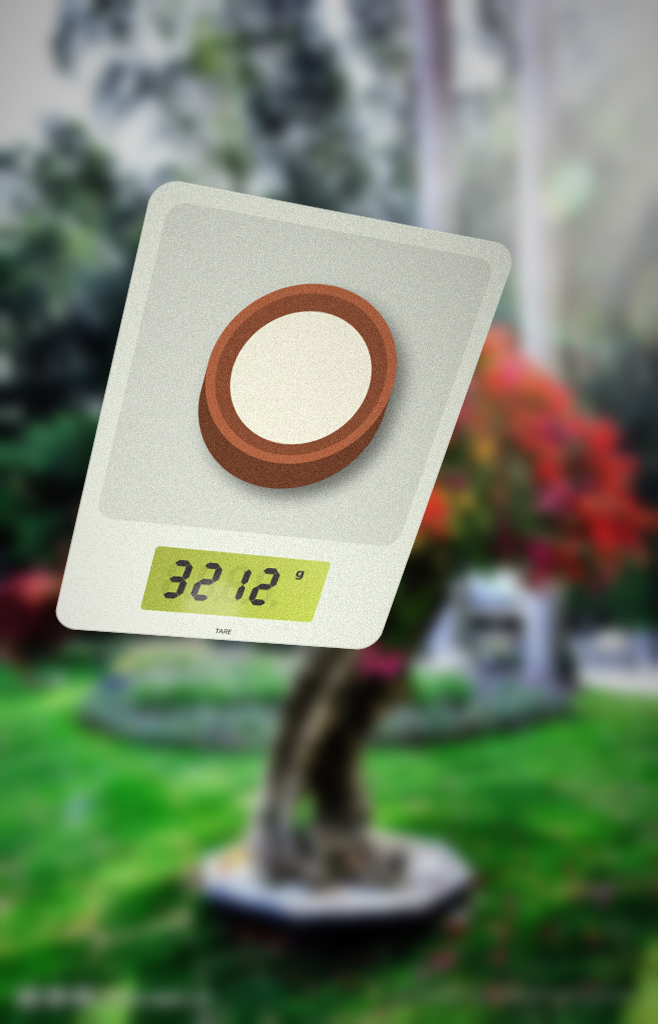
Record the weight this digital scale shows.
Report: 3212 g
